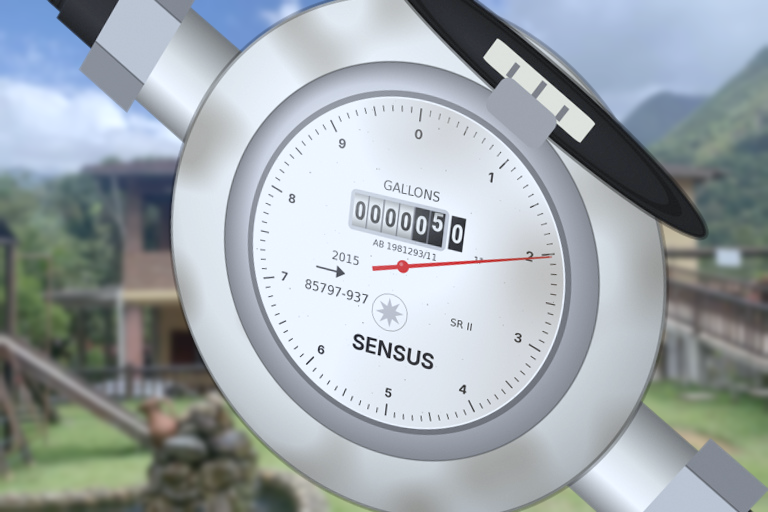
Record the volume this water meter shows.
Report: 52.0 gal
